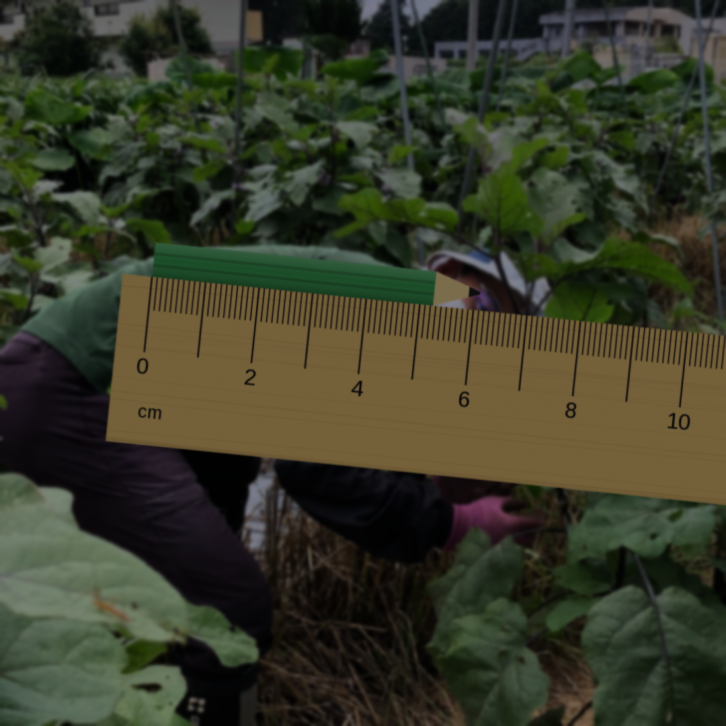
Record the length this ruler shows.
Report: 6.1 cm
